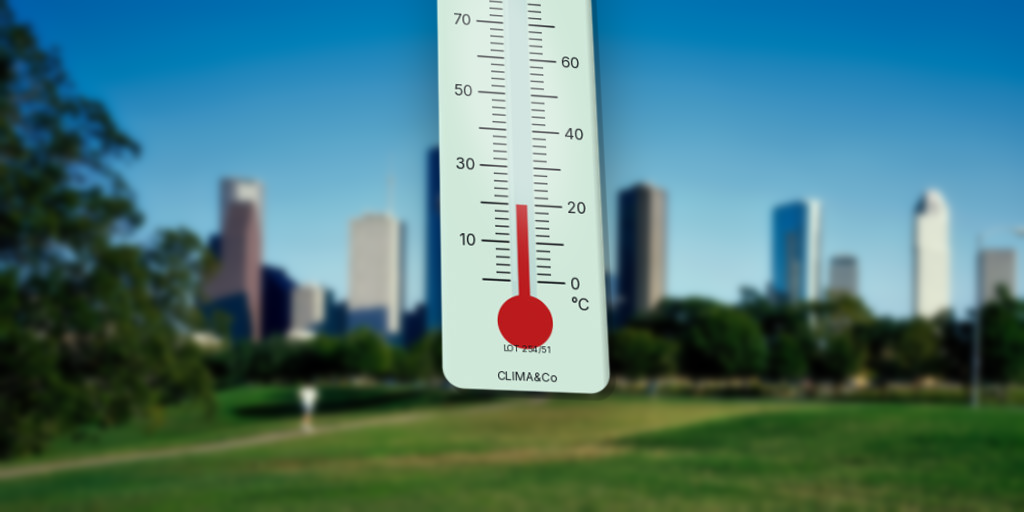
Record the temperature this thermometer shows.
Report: 20 °C
